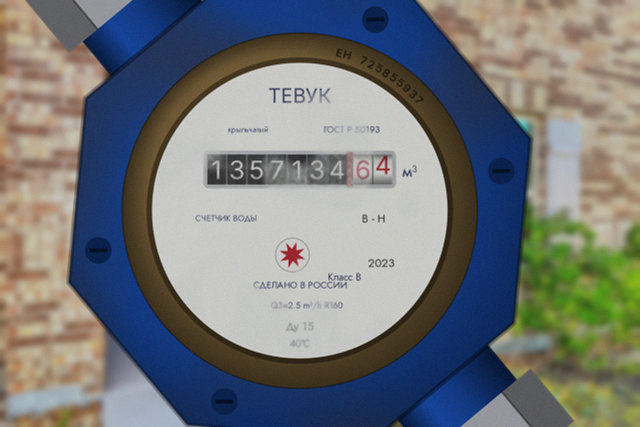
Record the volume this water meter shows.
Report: 1357134.64 m³
